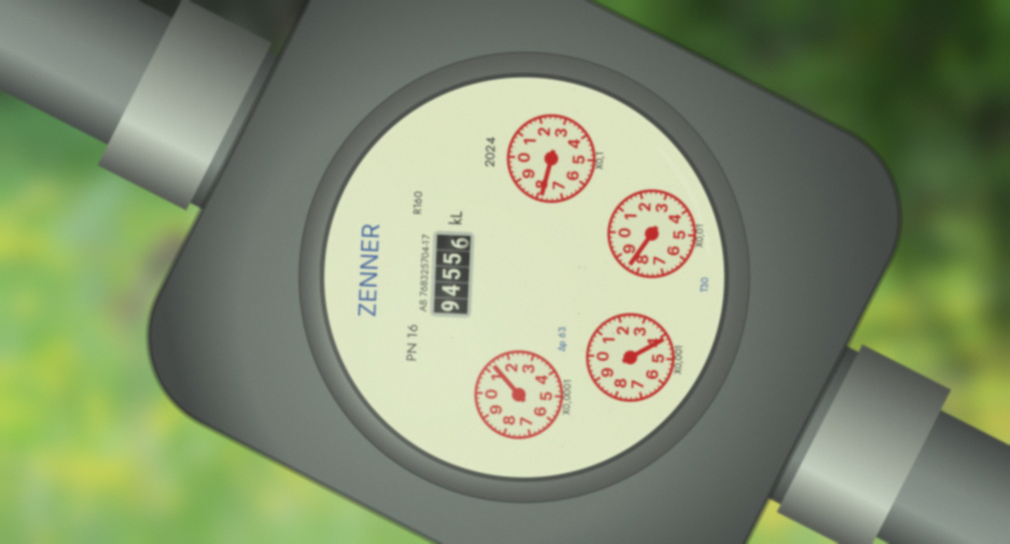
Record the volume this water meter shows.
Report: 94555.7841 kL
